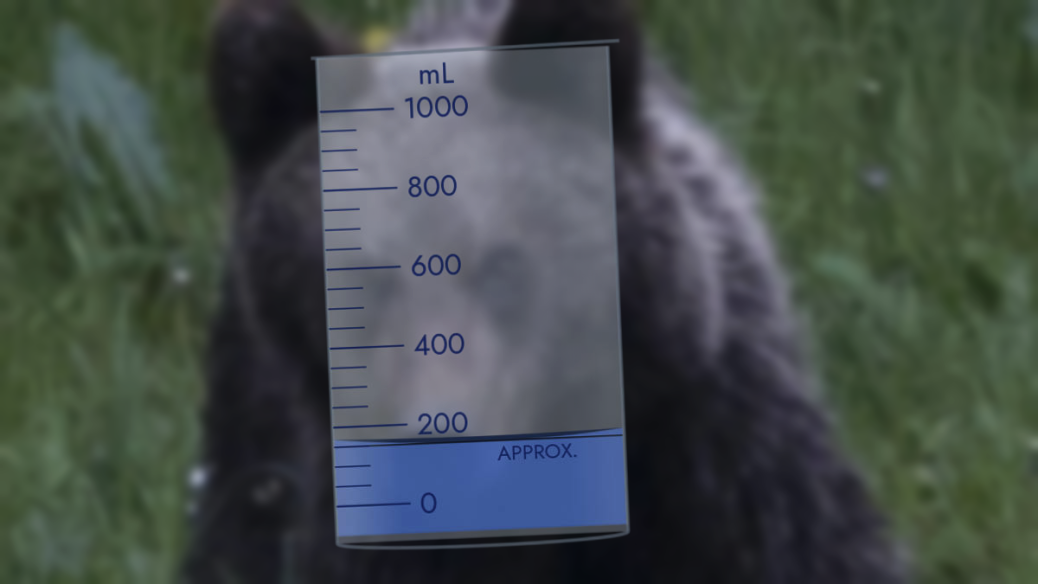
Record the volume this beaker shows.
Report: 150 mL
